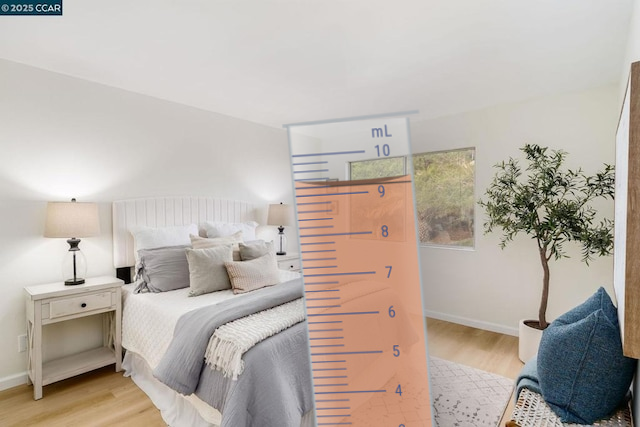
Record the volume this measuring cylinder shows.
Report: 9.2 mL
